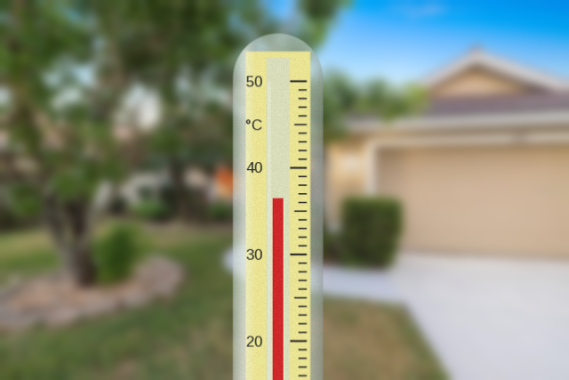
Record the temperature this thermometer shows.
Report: 36.5 °C
